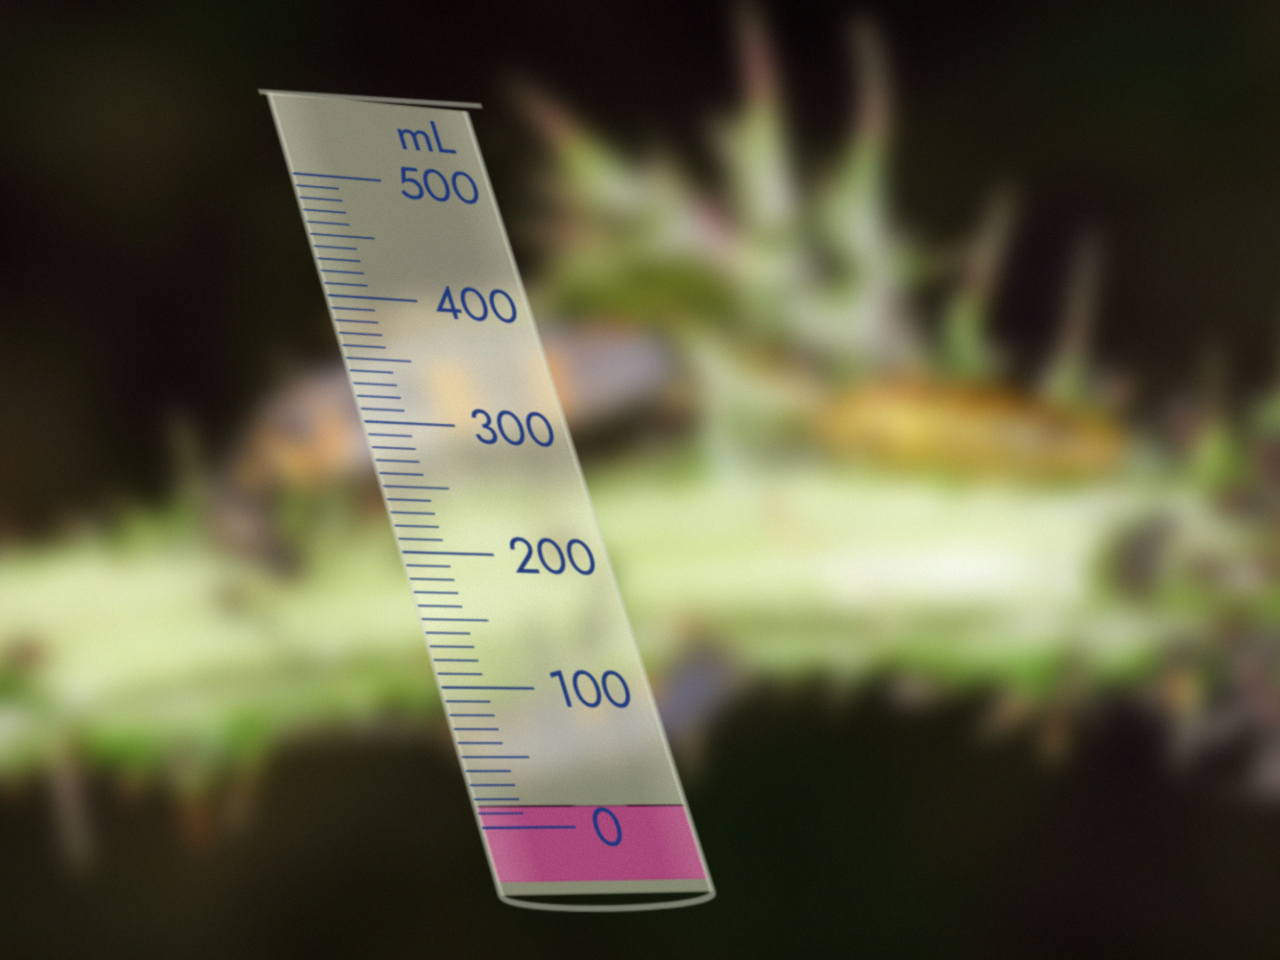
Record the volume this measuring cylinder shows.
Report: 15 mL
